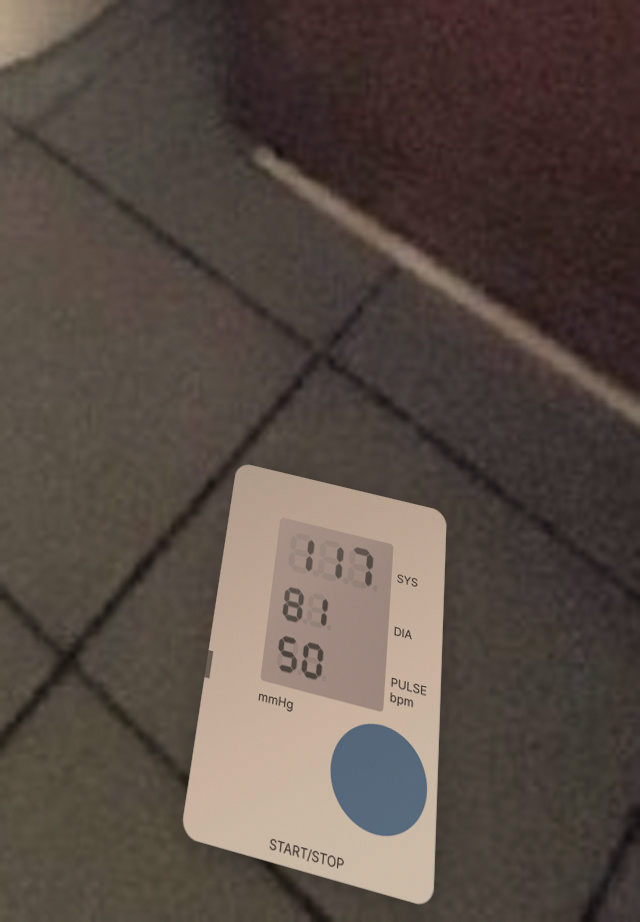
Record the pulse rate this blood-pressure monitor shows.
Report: 50 bpm
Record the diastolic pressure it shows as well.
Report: 81 mmHg
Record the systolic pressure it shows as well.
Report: 117 mmHg
